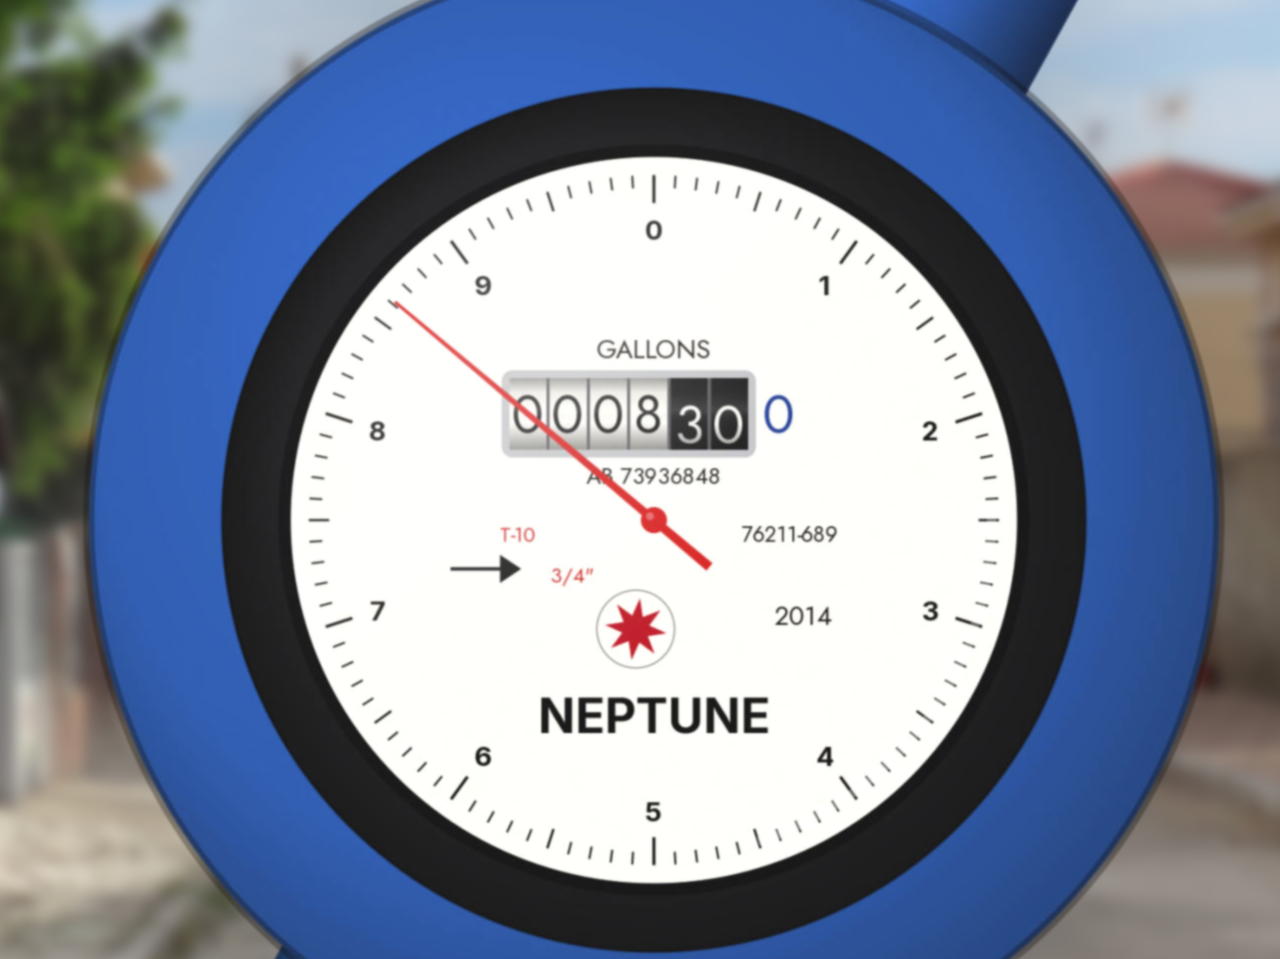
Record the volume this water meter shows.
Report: 8298.6 gal
